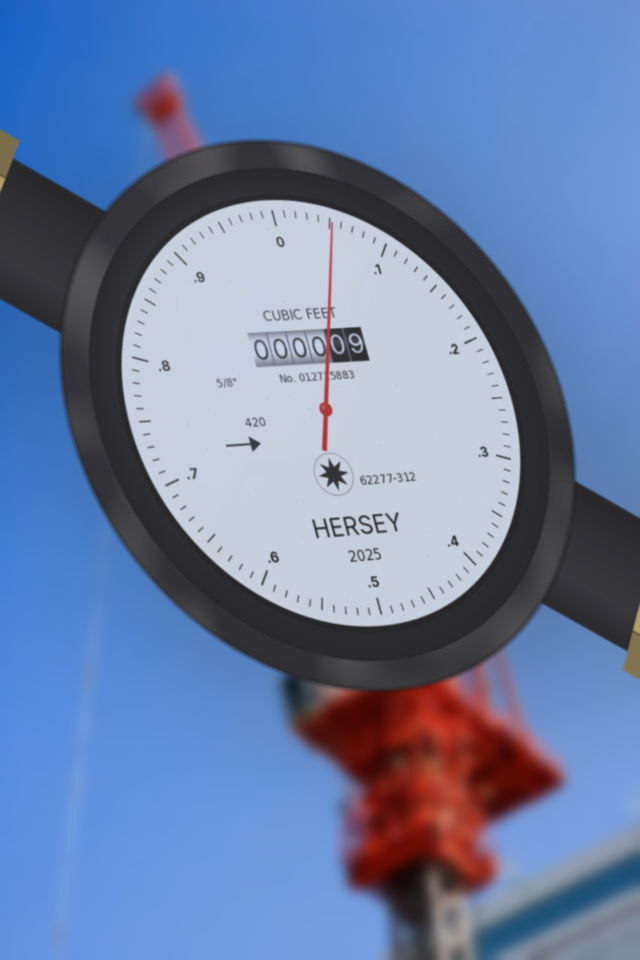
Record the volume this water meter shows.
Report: 9.05 ft³
